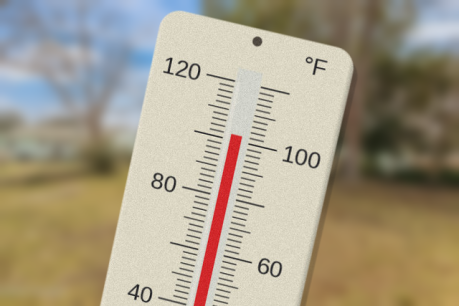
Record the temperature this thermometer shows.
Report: 102 °F
